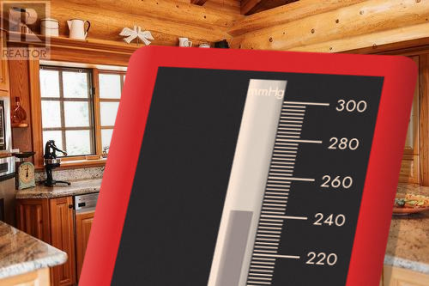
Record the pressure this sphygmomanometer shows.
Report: 242 mmHg
